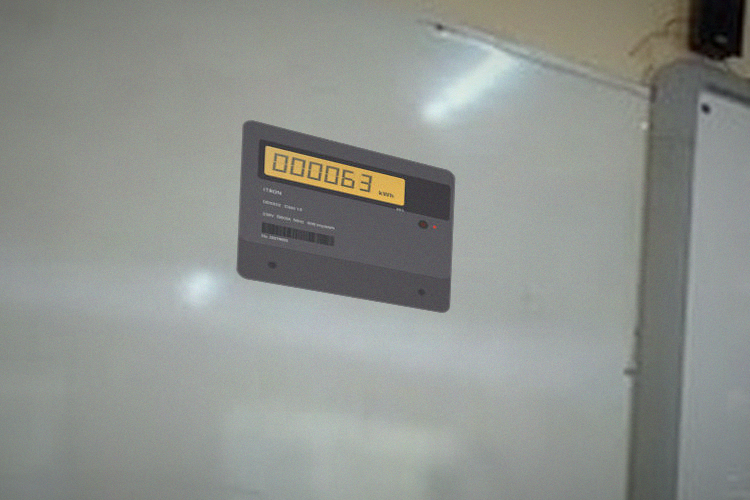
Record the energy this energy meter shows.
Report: 63 kWh
